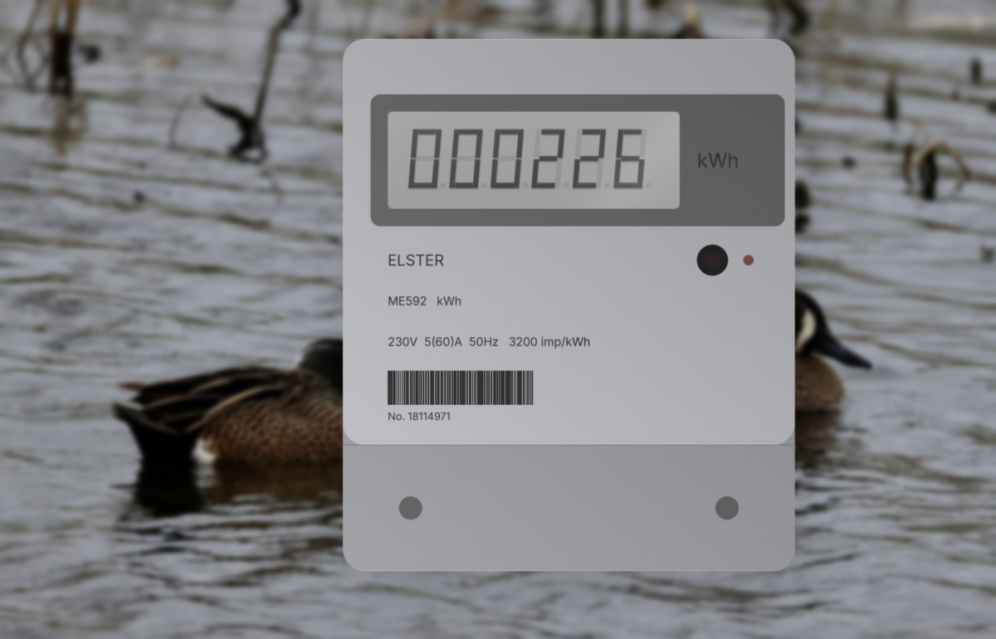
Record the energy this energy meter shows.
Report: 226 kWh
